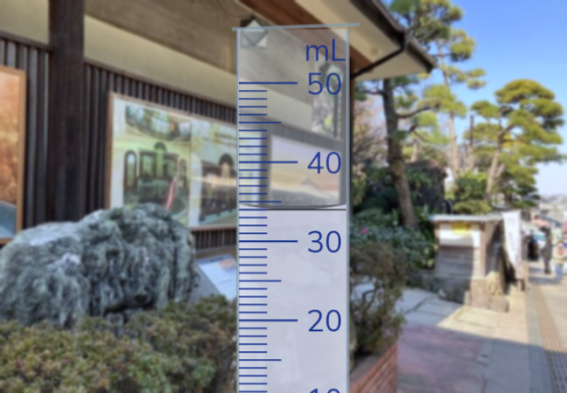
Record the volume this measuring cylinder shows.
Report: 34 mL
